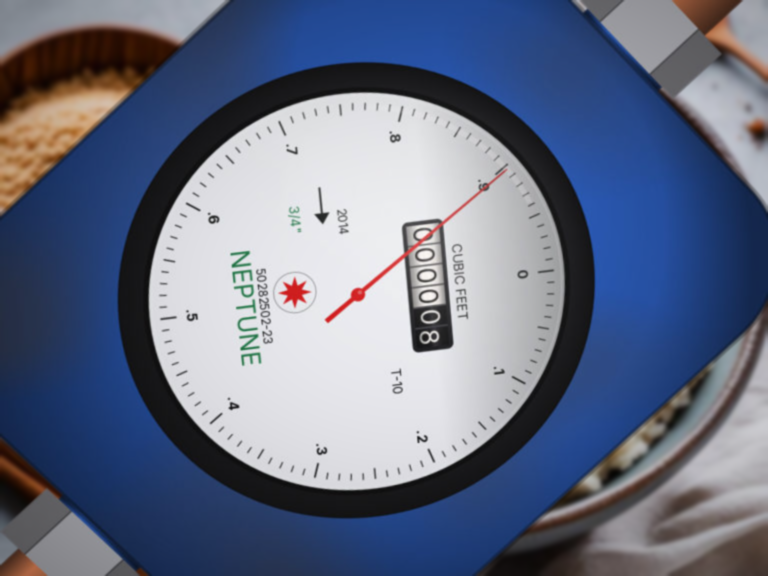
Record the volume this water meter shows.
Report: 7.90 ft³
